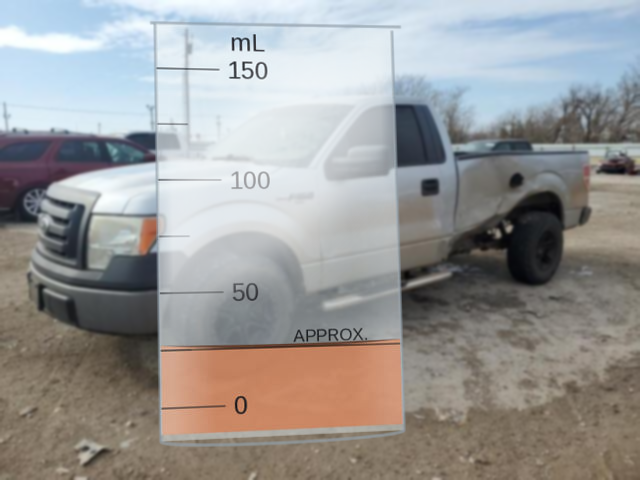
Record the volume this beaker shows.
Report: 25 mL
